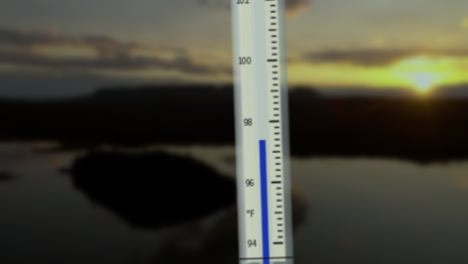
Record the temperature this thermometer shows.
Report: 97.4 °F
